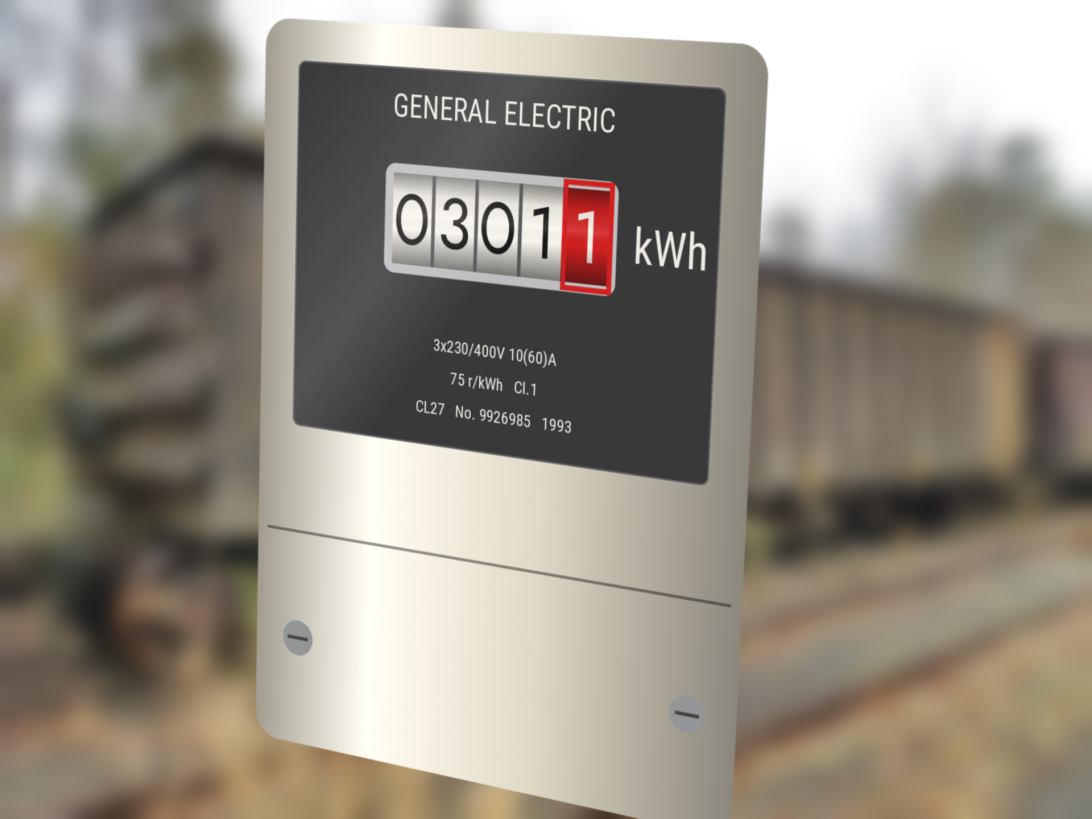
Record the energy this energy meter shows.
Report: 301.1 kWh
